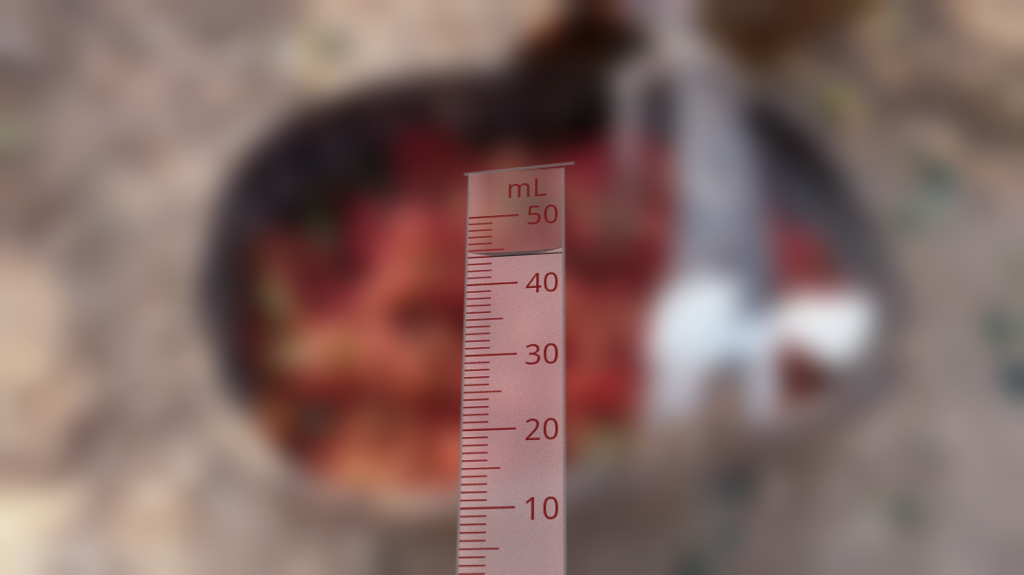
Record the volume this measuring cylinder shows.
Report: 44 mL
